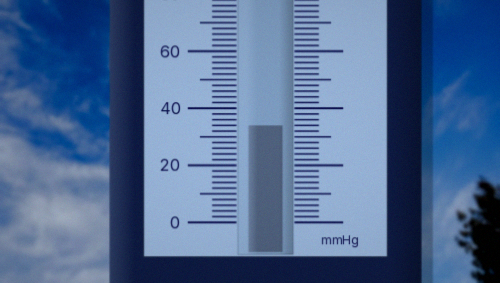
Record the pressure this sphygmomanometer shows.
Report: 34 mmHg
